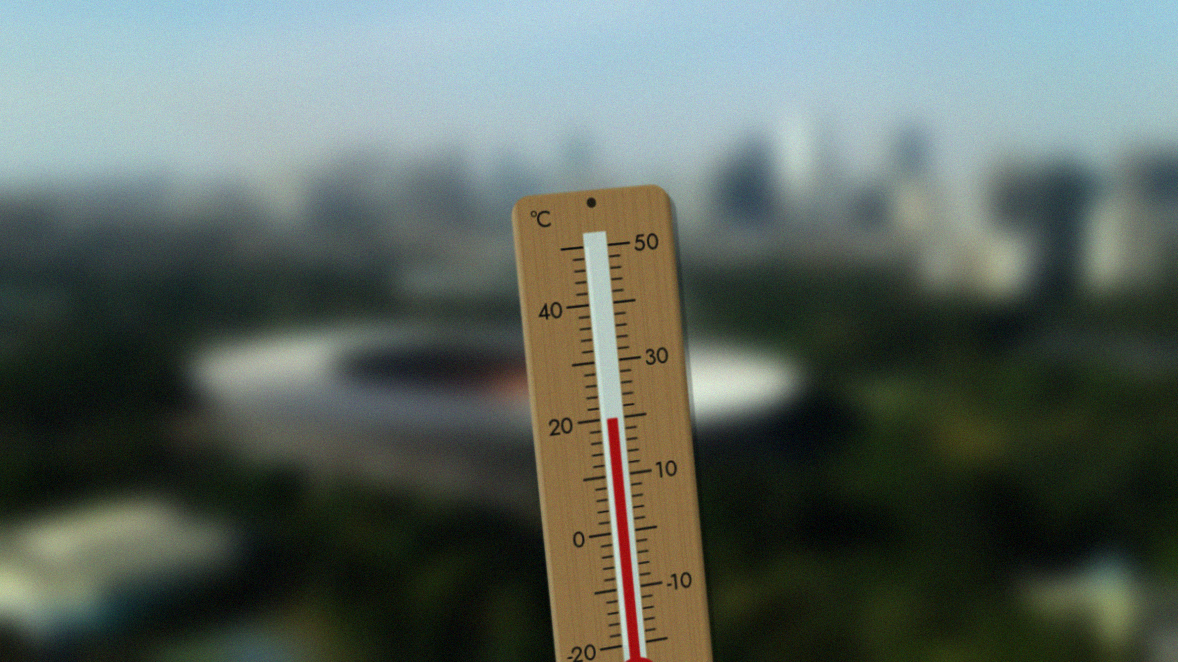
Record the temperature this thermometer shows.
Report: 20 °C
